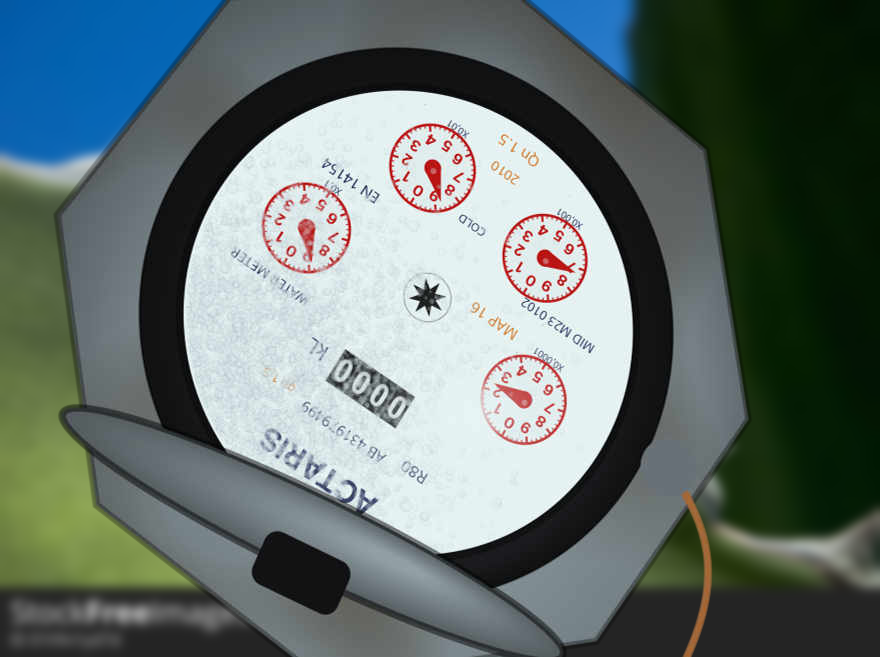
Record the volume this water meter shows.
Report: 0.8872 kL
